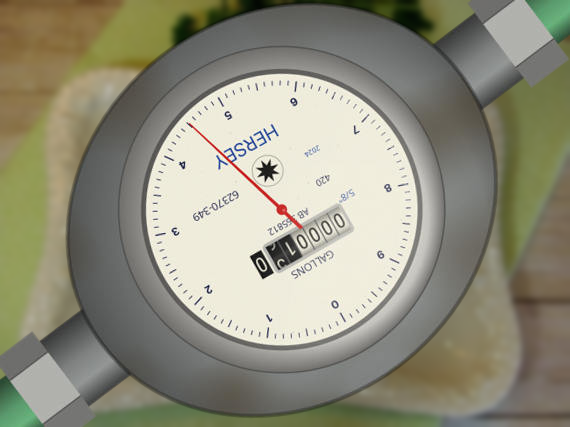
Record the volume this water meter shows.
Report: 154.5 gal
